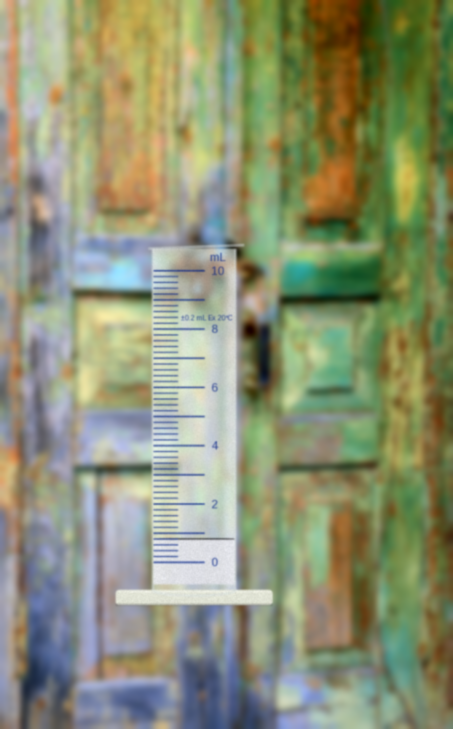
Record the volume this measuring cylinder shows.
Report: 0.8 mL
